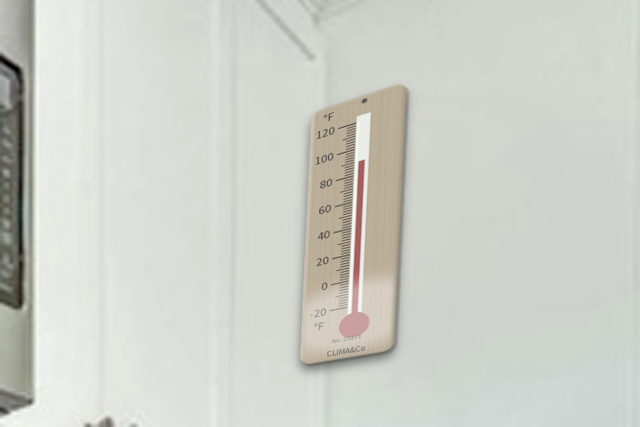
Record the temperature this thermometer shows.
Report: 90 °F
